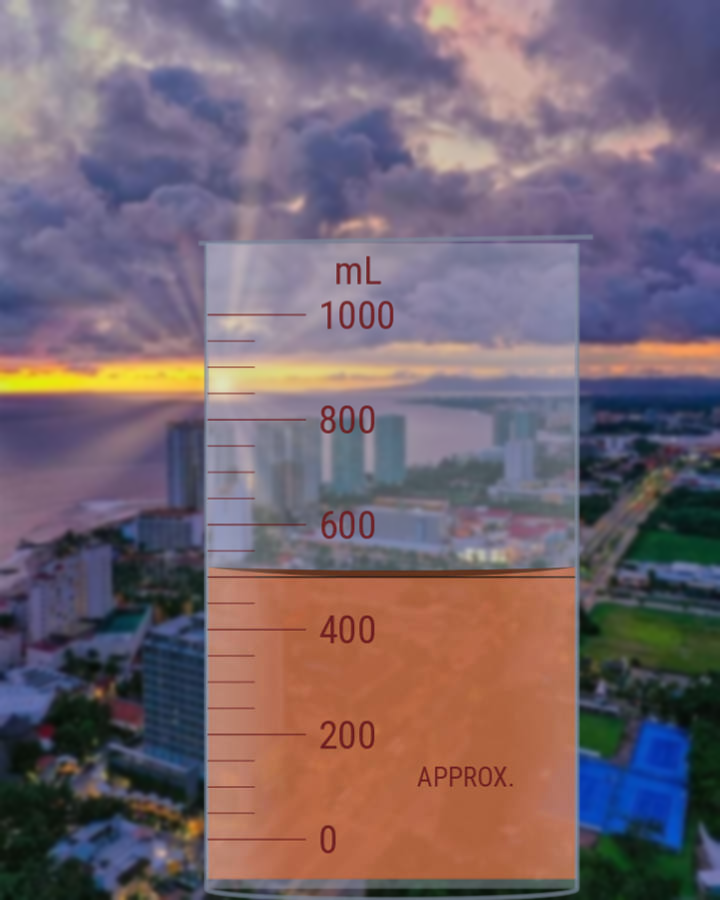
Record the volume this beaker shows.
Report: 500 mL
